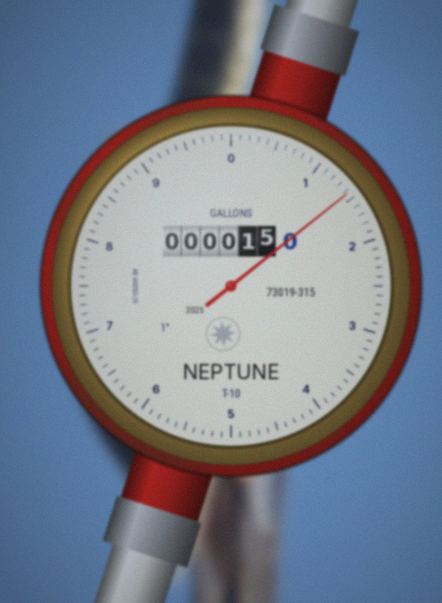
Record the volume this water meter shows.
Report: 151.4 gal
